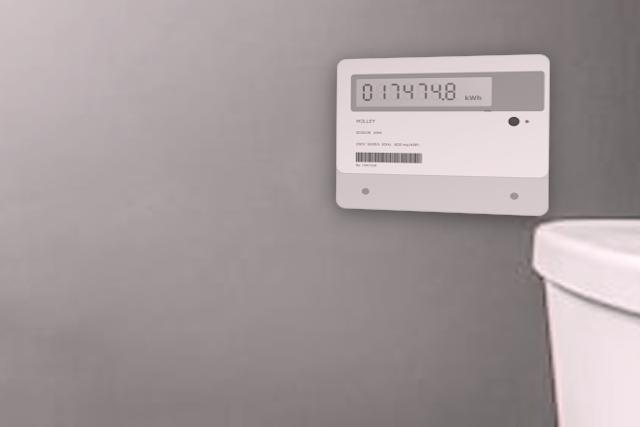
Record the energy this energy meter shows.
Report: 17474.8 kWh
